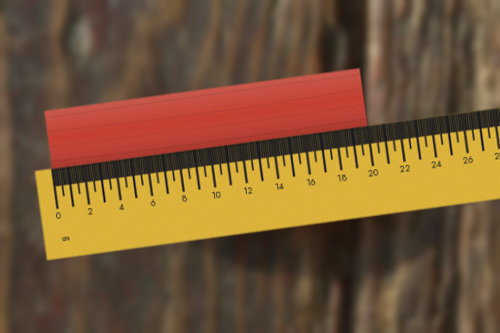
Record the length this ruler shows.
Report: 20 cm
